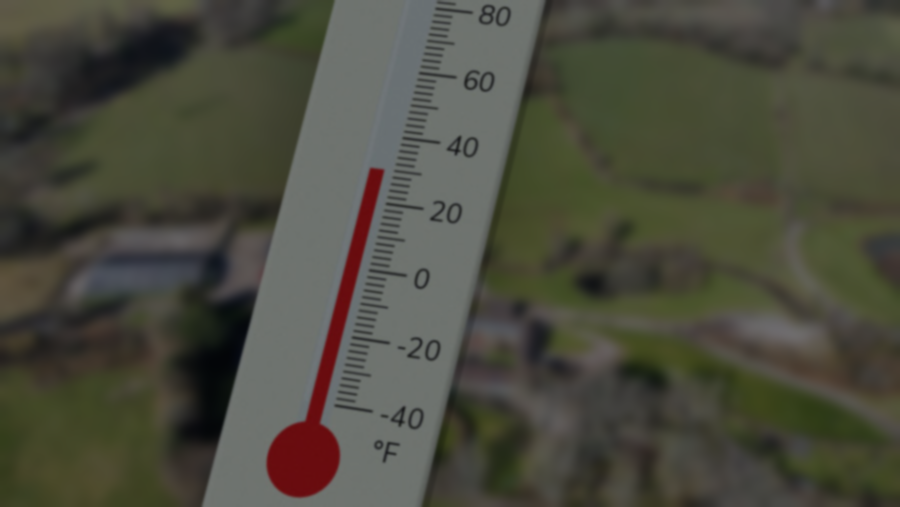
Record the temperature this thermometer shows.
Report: 30 °F
